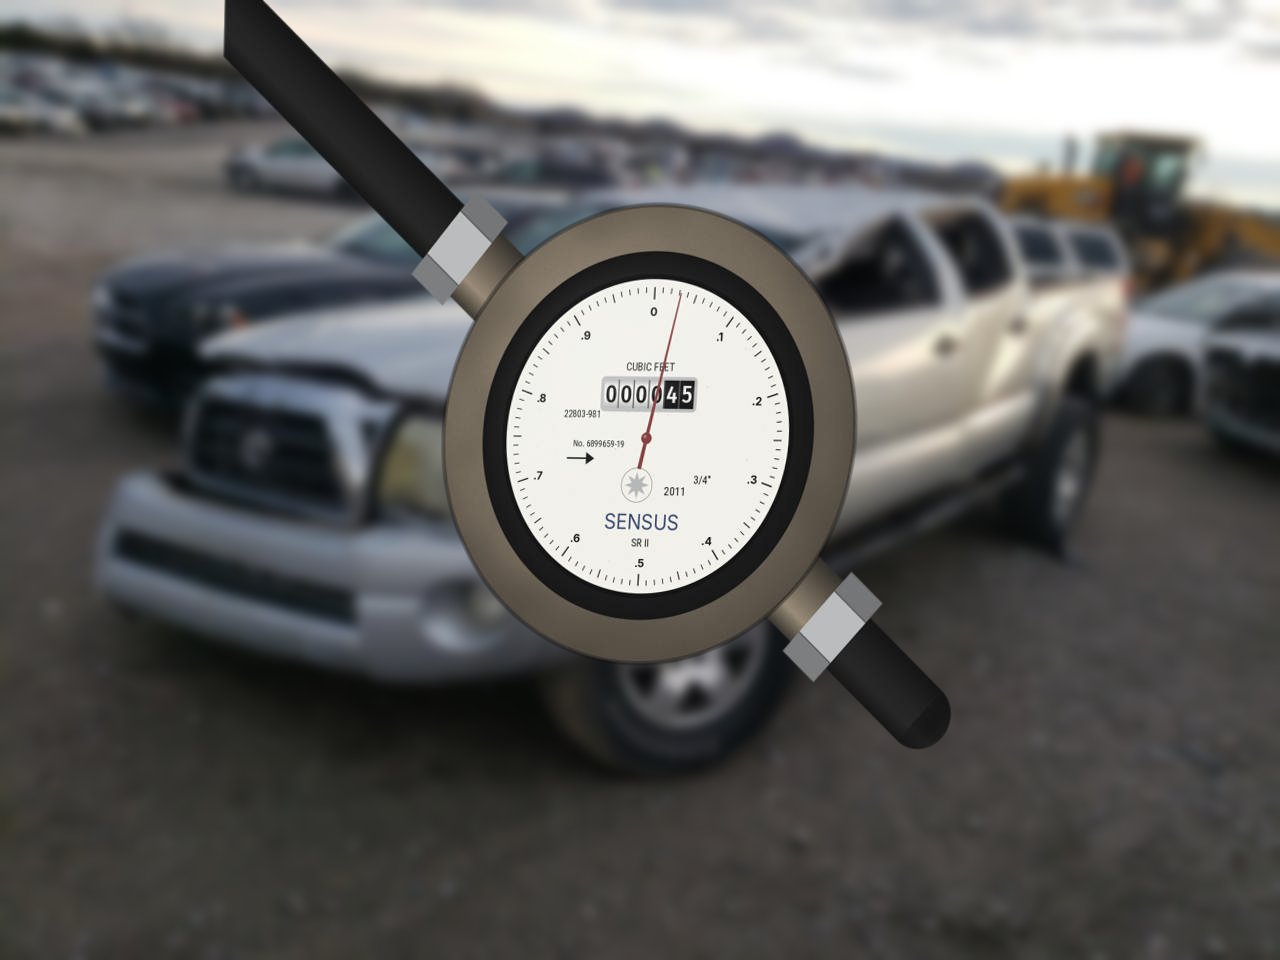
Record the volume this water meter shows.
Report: 45.03 ft³
